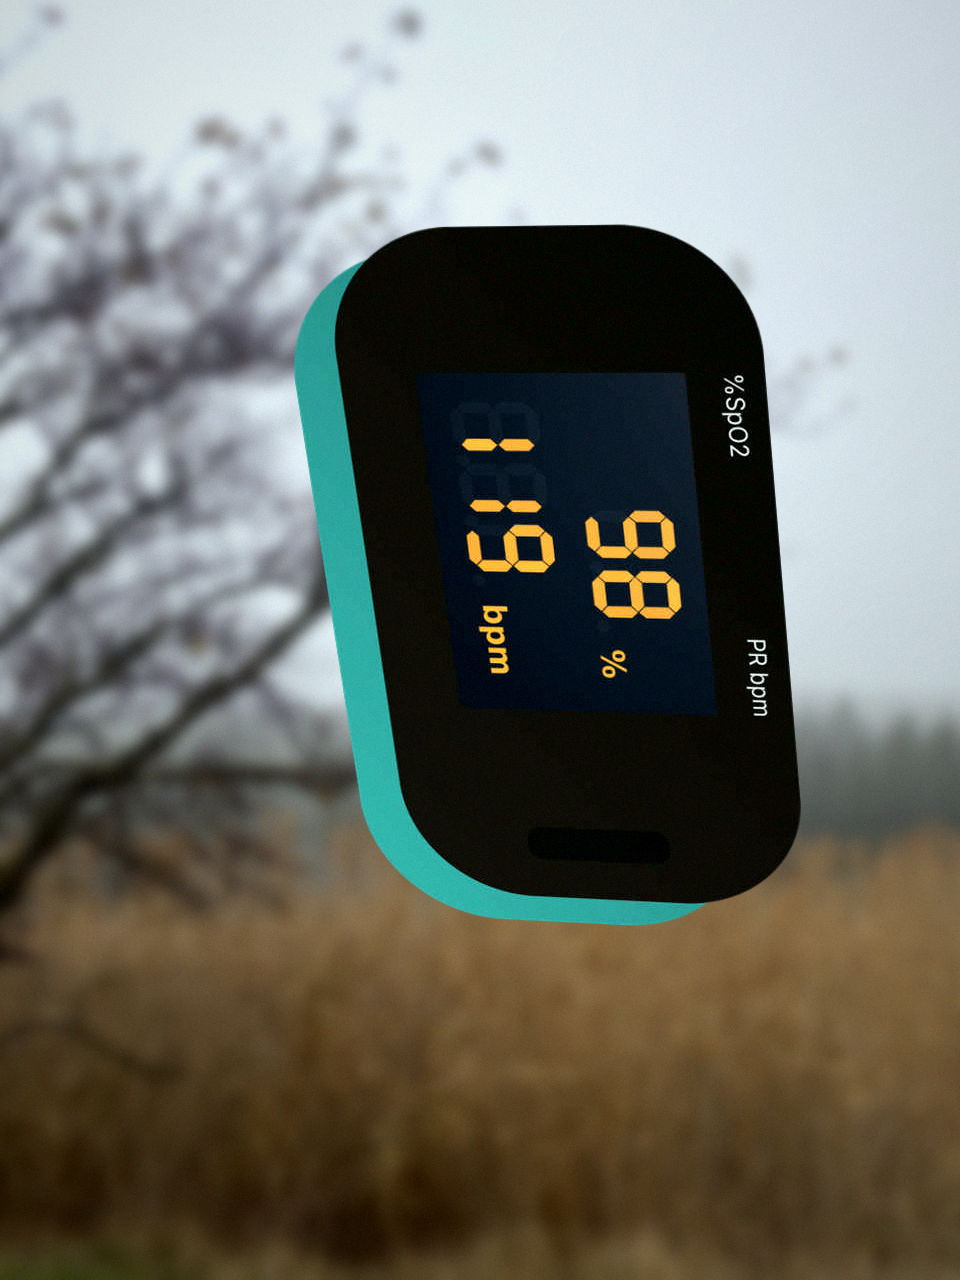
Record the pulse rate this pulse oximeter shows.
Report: 119 bpm
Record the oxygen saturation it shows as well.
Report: 98 %
